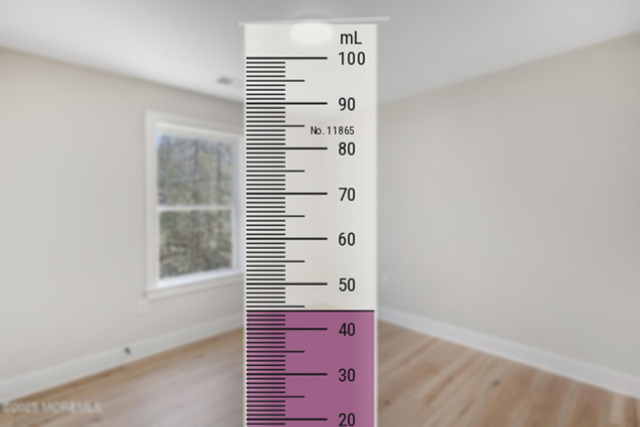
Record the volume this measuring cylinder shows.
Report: 44 mL
